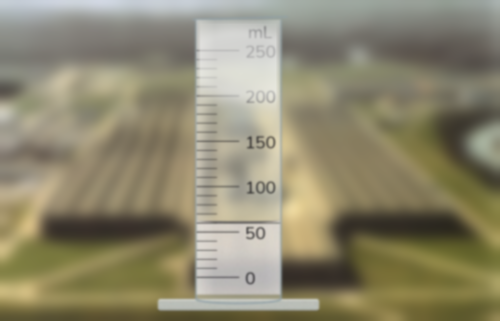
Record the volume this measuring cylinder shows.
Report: 60 mL
